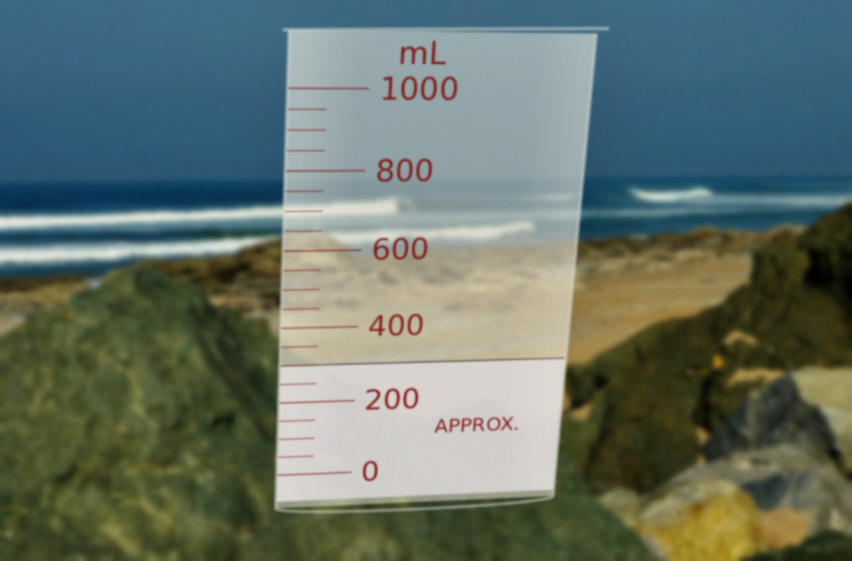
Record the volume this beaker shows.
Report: 300 mL
